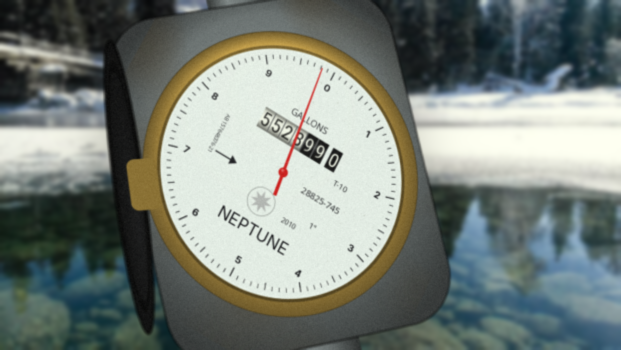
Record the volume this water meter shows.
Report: 5528989.8 gal
